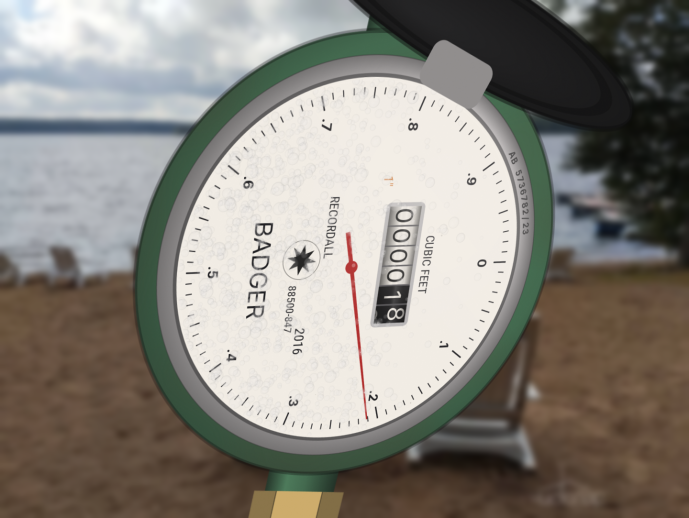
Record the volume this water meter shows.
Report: 18.21 ft³
